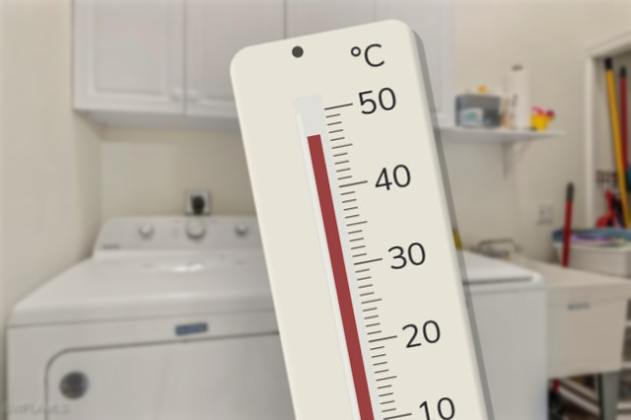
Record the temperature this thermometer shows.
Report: 47 °C
